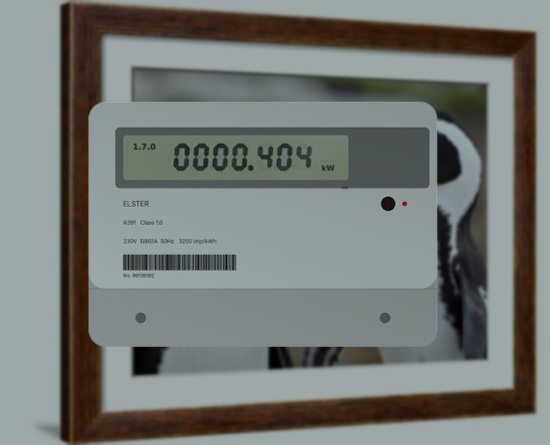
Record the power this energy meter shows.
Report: 0.404 kW
